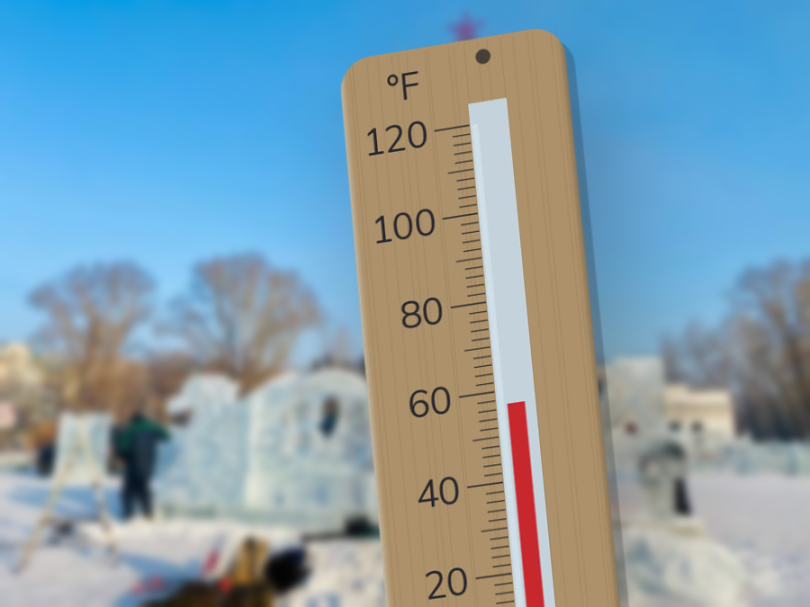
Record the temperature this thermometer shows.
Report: 57 °F
